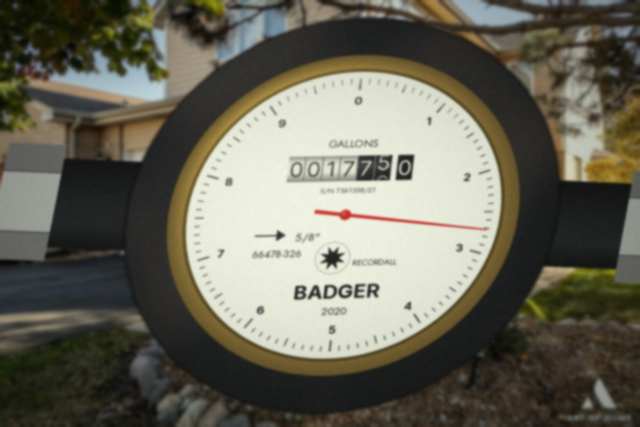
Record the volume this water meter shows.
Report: 17752.7 gal
